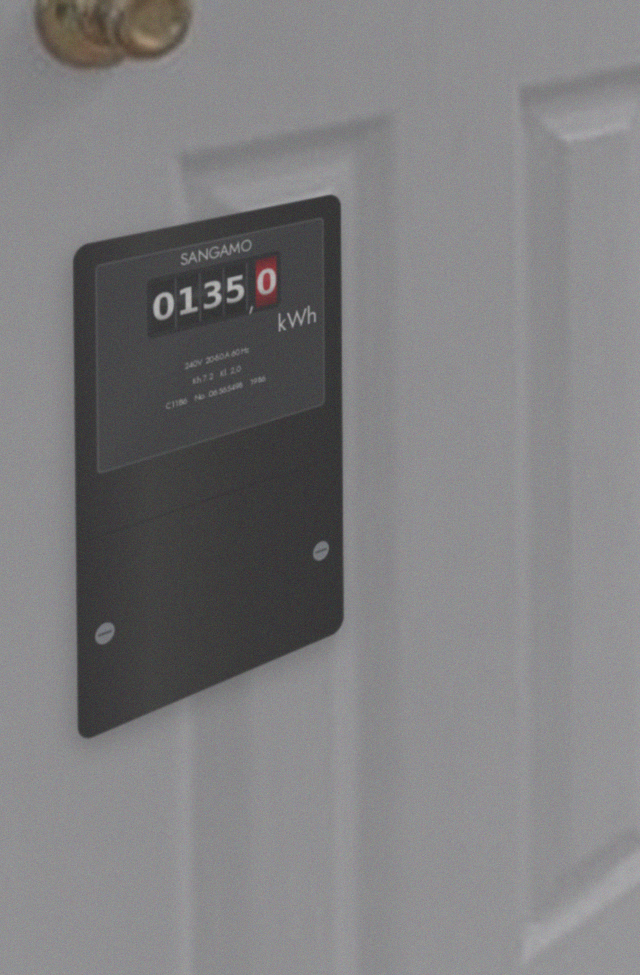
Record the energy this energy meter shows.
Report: 135.0 kWh
